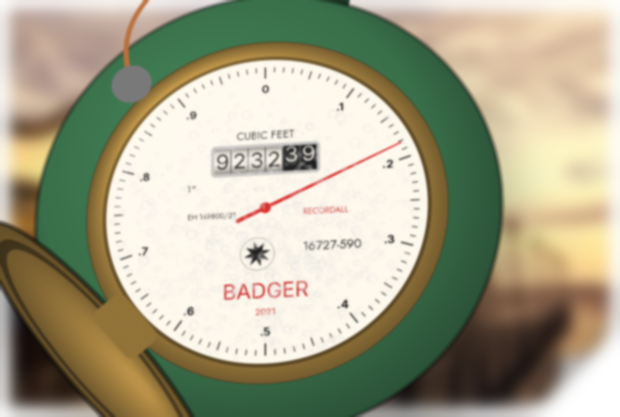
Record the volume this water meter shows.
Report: 923239.18 ft³
